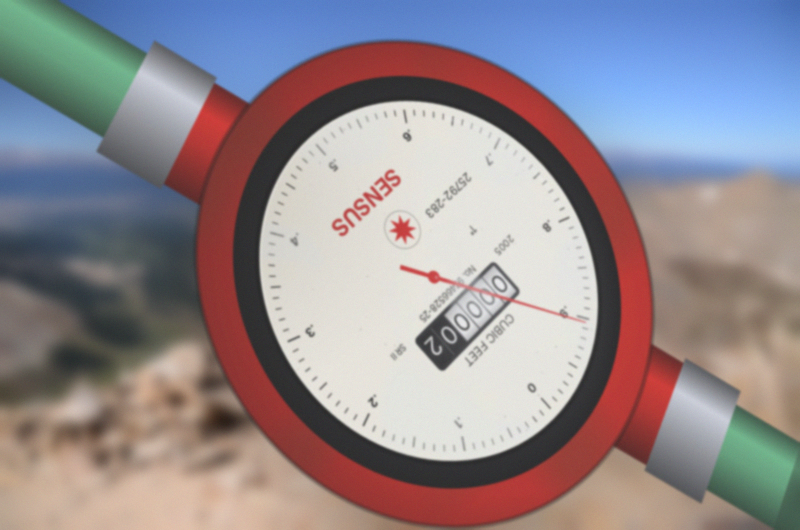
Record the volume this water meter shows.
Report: 1.90 ft³
